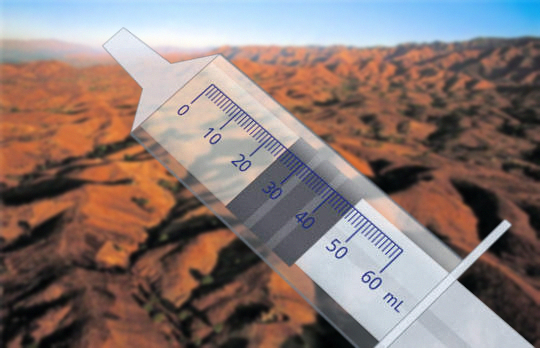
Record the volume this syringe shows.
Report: 25 mL
